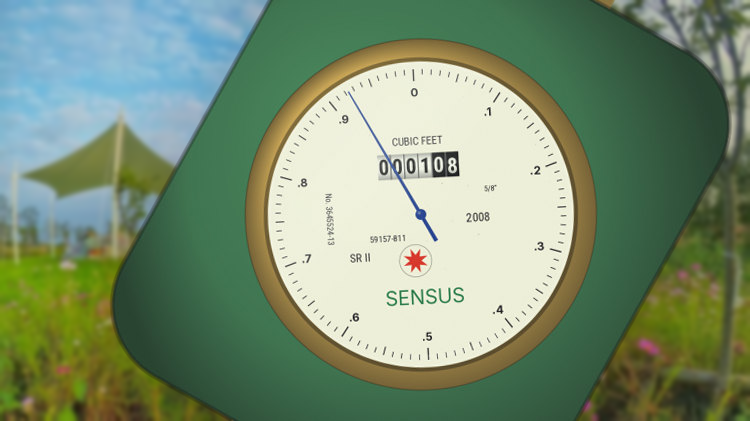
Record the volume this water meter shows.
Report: 107.92 ft³
